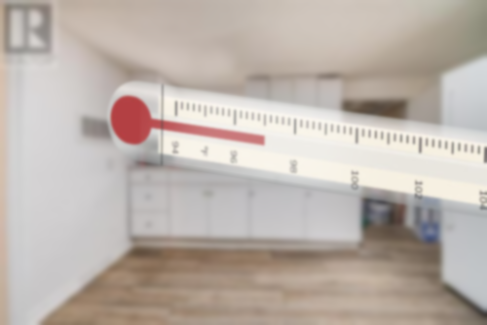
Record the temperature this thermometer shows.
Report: 97 °F
